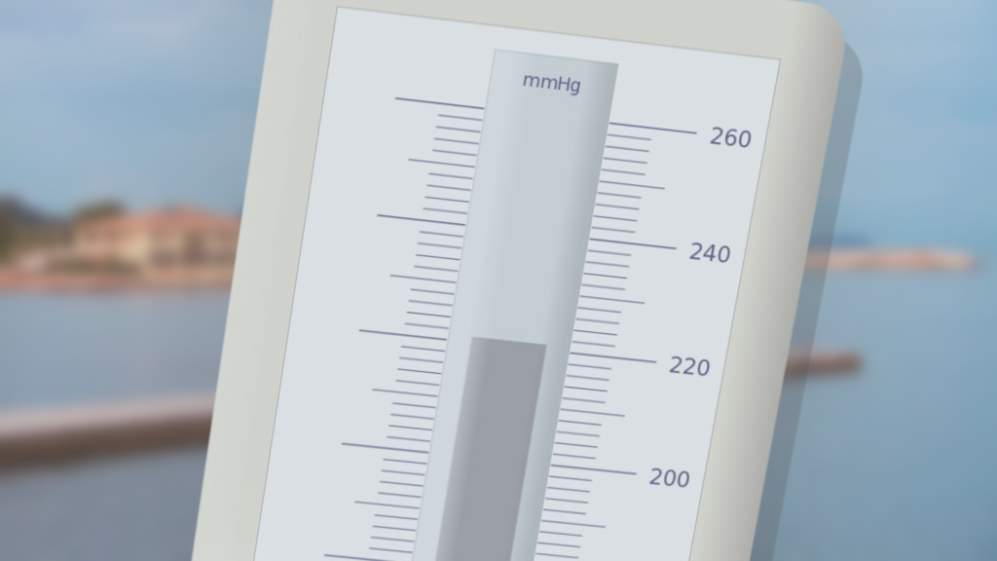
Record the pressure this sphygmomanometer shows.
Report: 221 mmHg
